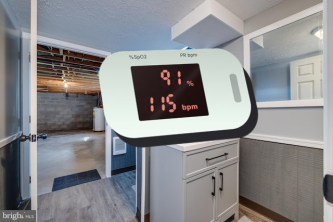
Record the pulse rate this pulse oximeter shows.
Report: 115 bpm
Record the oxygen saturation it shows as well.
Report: 91 %
